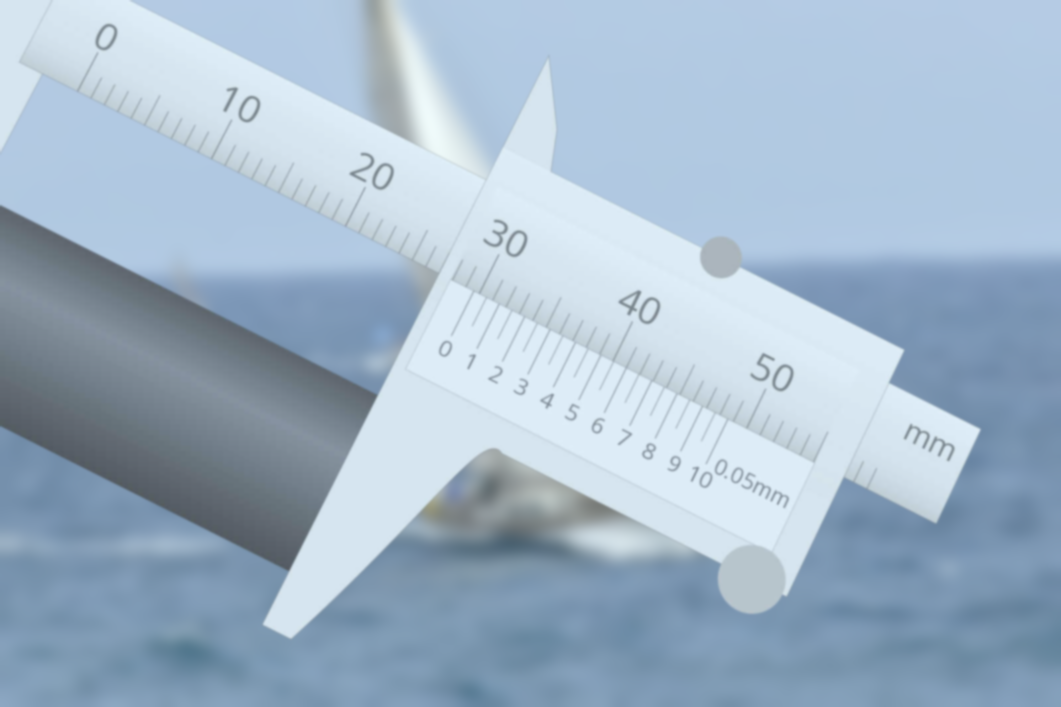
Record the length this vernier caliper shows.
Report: 29.6 mm
